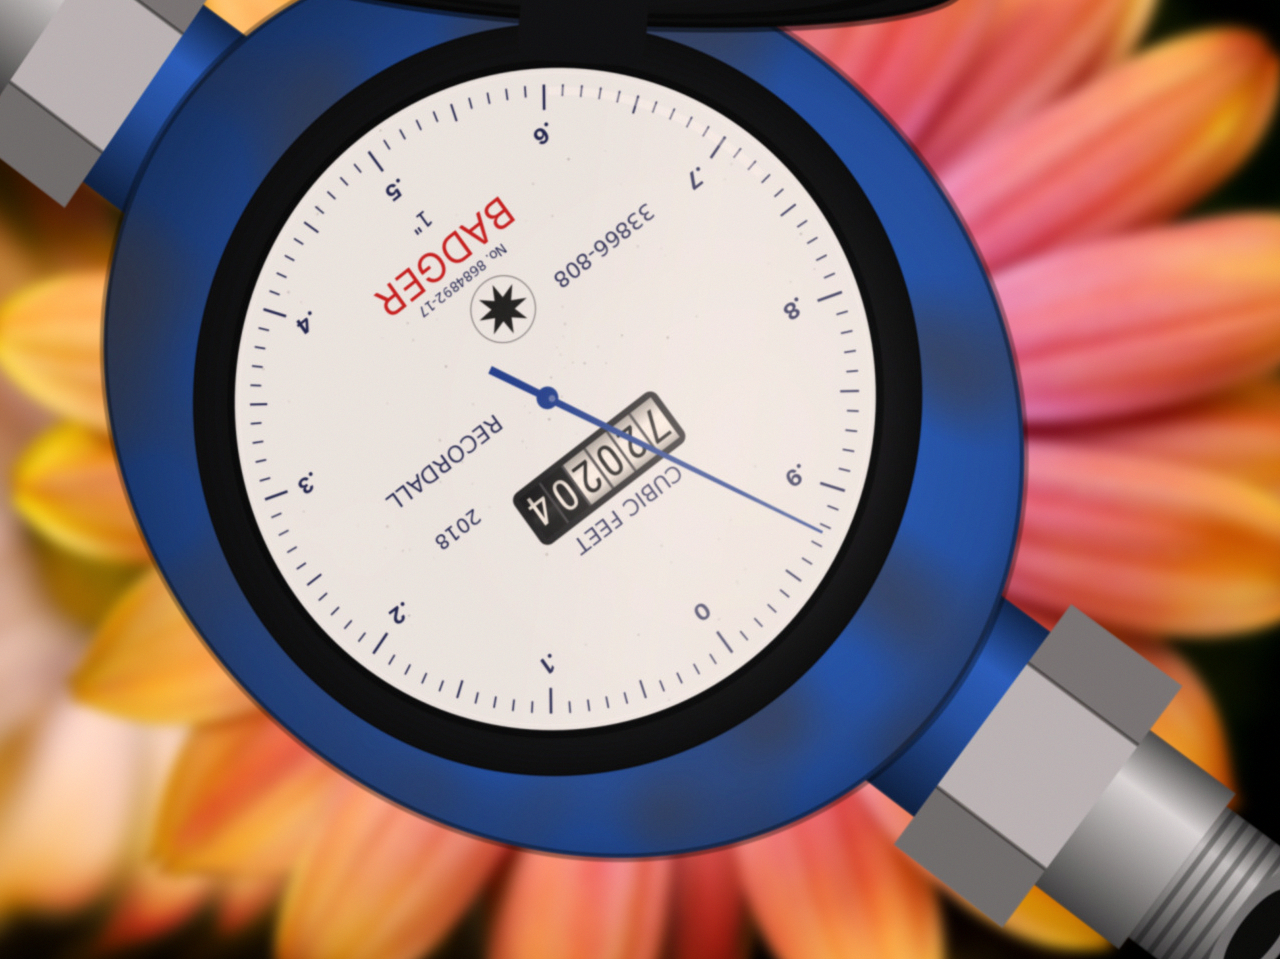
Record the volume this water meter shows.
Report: 720203.92 ft³
